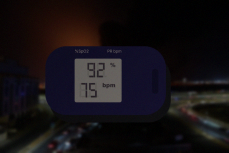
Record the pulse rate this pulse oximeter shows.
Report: 75 bpm
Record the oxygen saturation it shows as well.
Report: 92 %
